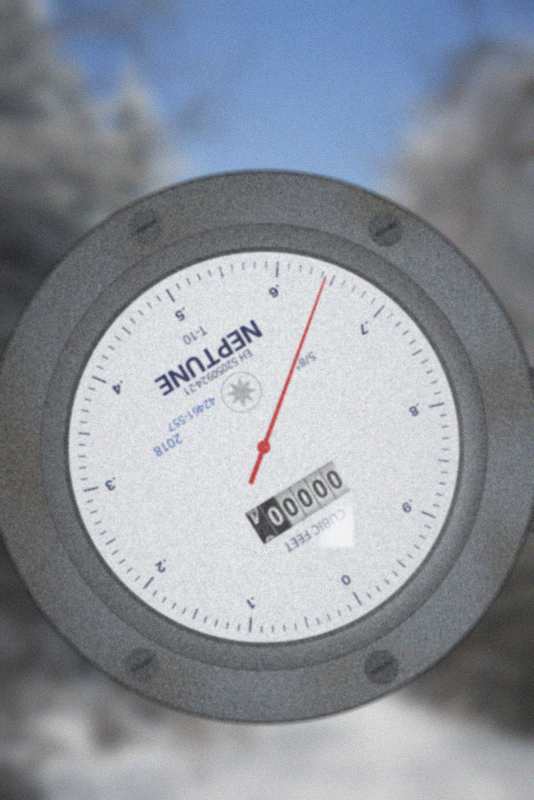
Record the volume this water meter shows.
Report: 3.64 ft³
